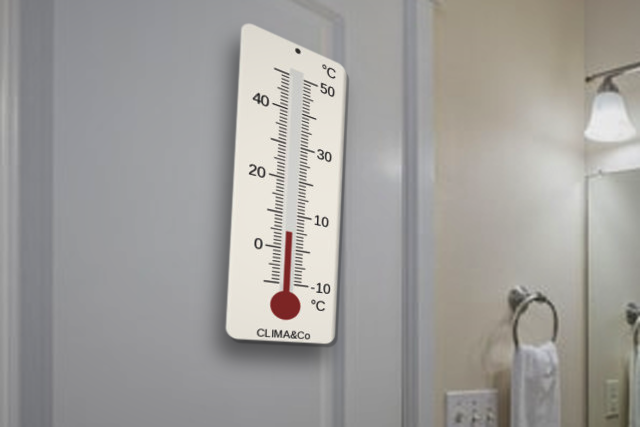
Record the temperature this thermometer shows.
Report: 5 °C
